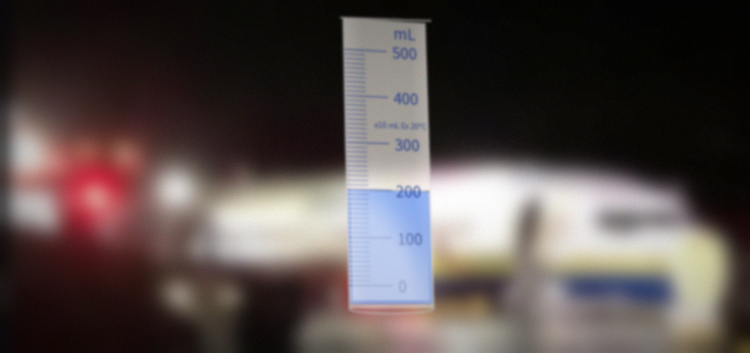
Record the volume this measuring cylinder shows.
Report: 200 mL
